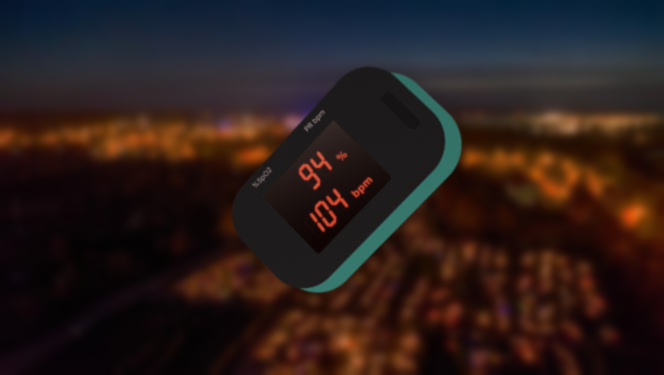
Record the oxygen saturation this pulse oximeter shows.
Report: 94 %
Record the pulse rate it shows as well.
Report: 104 bpm
